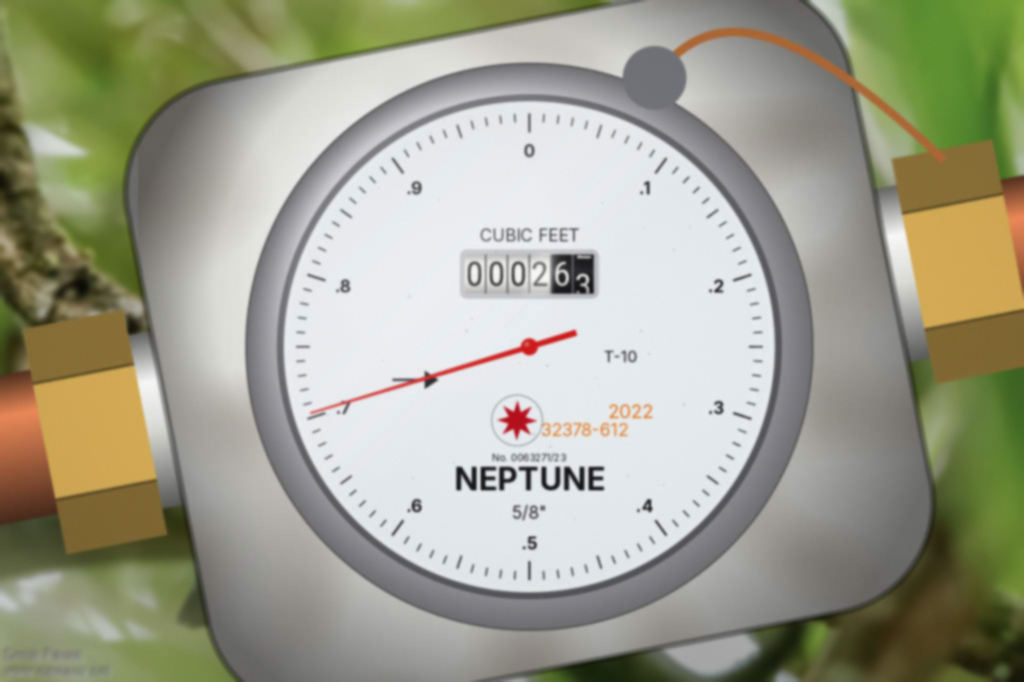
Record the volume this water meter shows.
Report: 262.70 ft³
